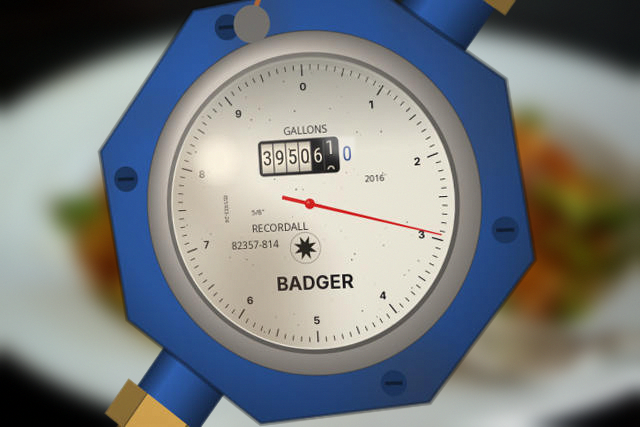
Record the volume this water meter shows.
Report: 3950612.9 gal
